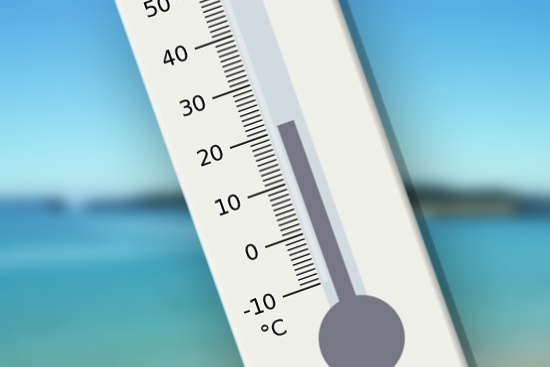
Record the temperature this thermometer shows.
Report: 21 °C
